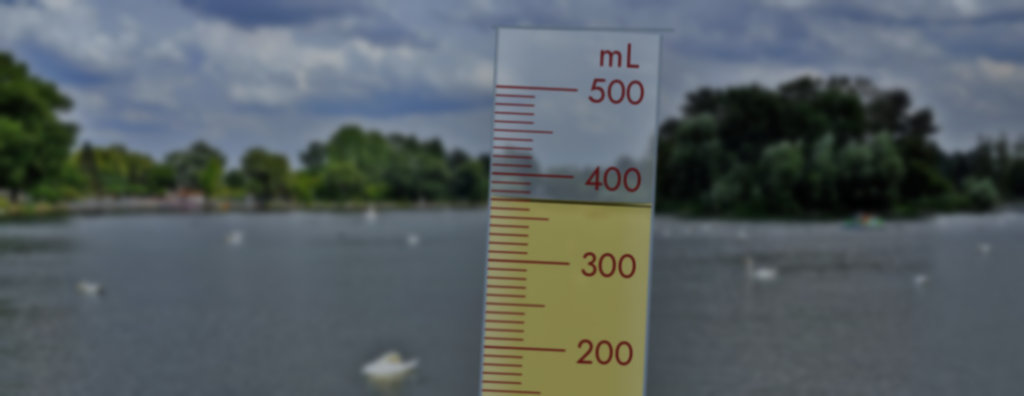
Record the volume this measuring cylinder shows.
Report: 370 mL
